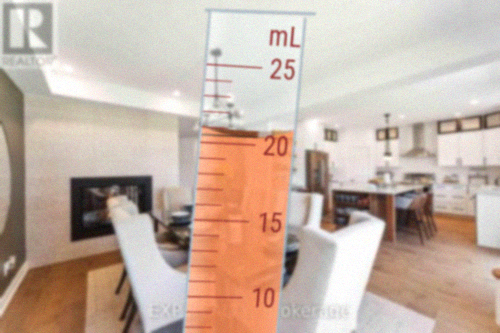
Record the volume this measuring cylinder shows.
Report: 20.5 mL
